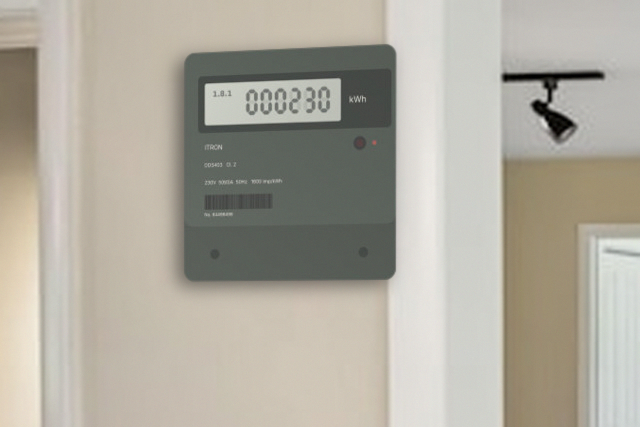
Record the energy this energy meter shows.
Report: 230 kWh
